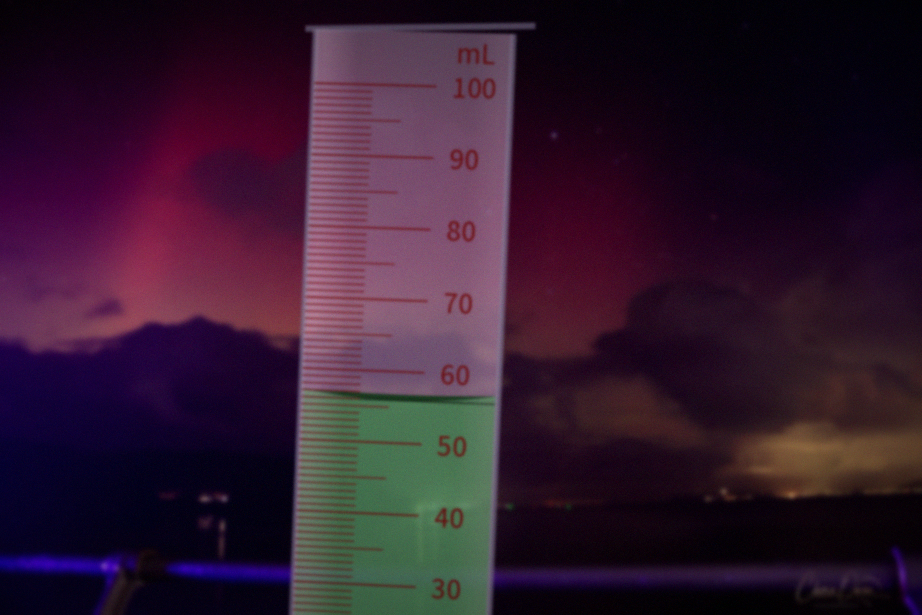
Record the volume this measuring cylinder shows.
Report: 56 mL
